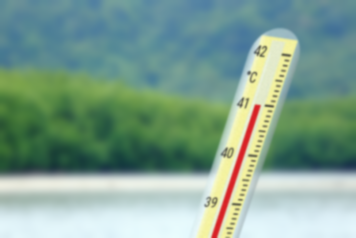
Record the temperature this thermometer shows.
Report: 41 °C
